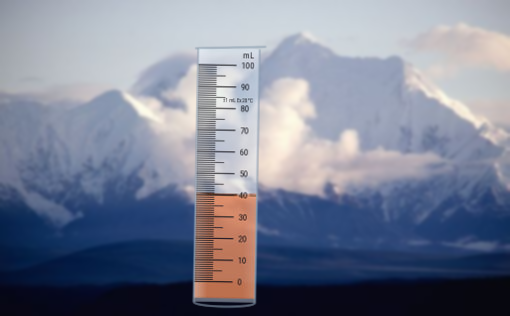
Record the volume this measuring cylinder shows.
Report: 40 mL
